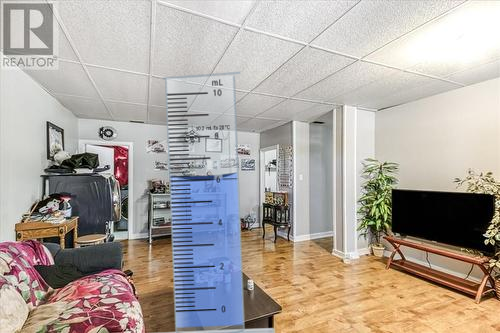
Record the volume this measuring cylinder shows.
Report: 6 mL
